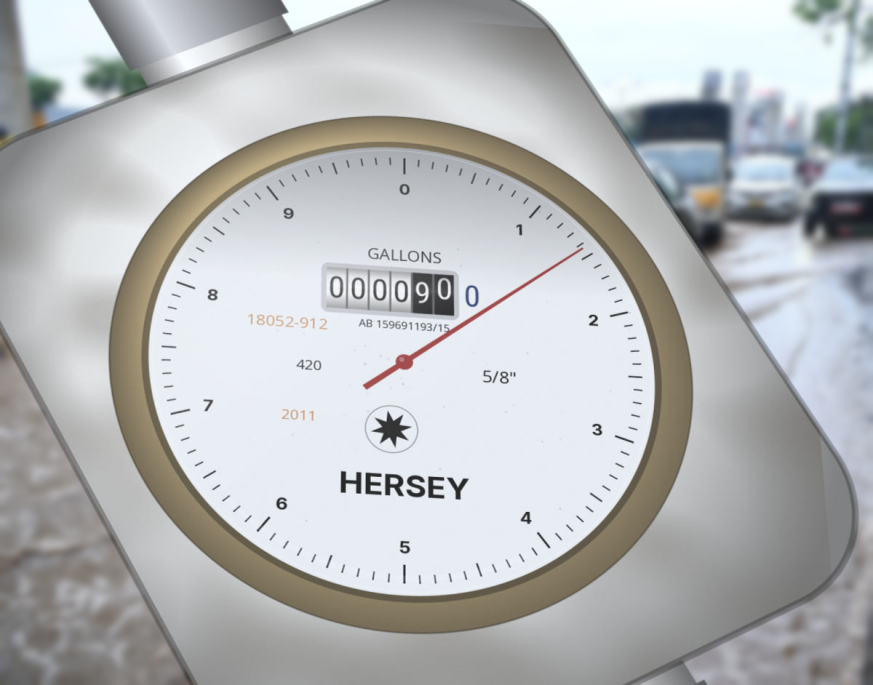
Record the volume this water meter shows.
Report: 901.4 gal
